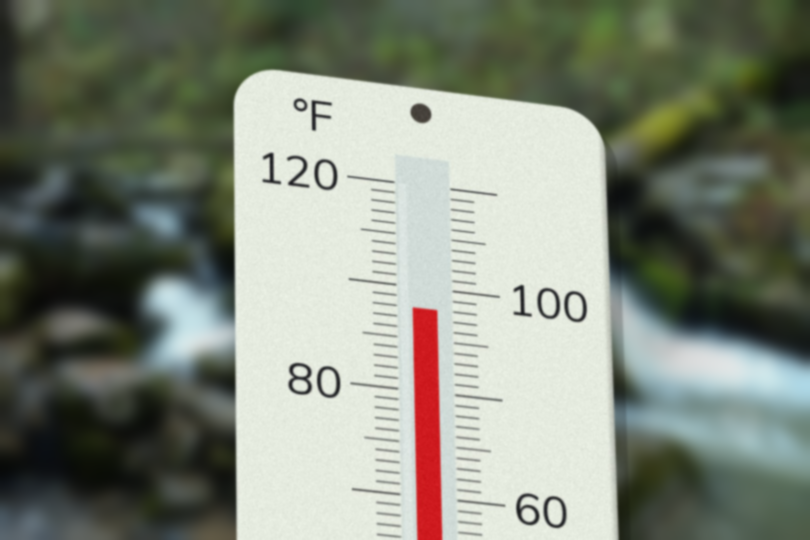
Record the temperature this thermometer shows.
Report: 96 °F
